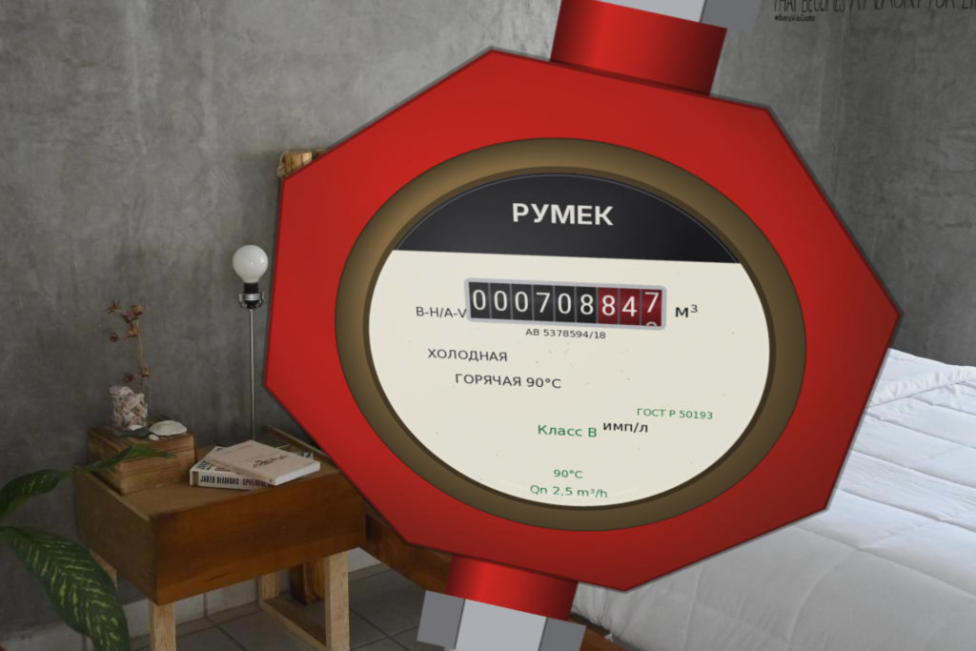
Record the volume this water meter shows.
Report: 708.847 m³
